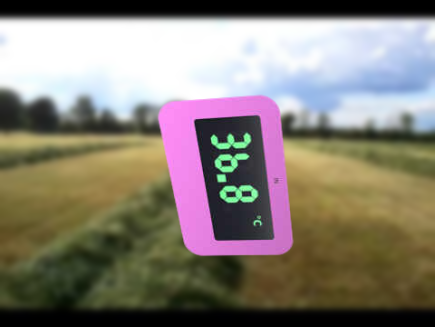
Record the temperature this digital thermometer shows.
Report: 36.8 °C
